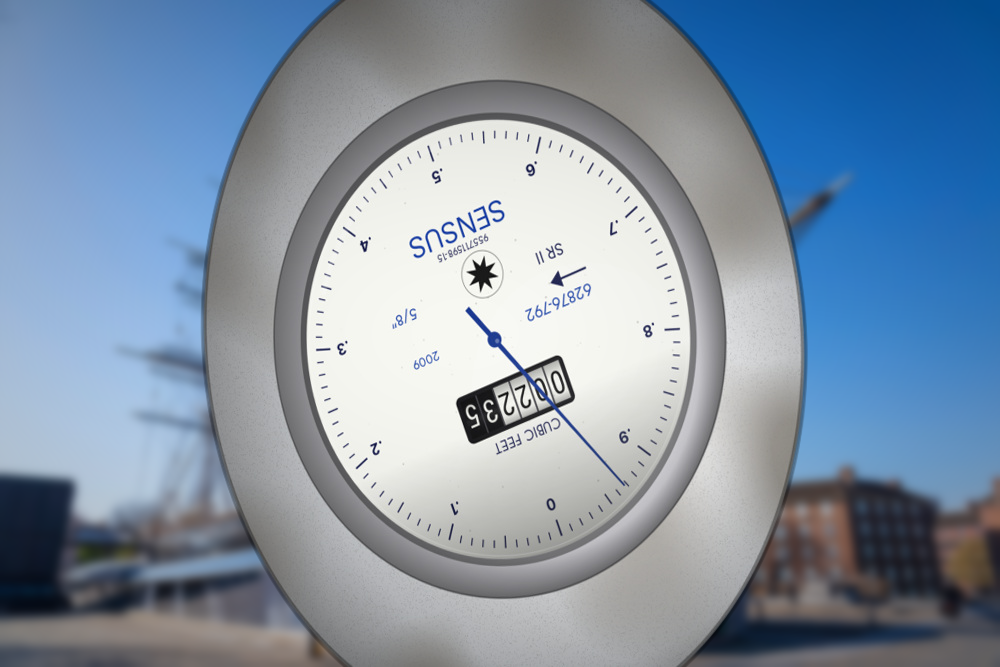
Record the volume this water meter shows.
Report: 2234.93 ft³
